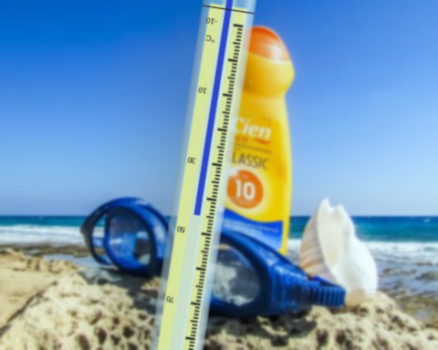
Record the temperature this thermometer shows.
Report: 45 °C
